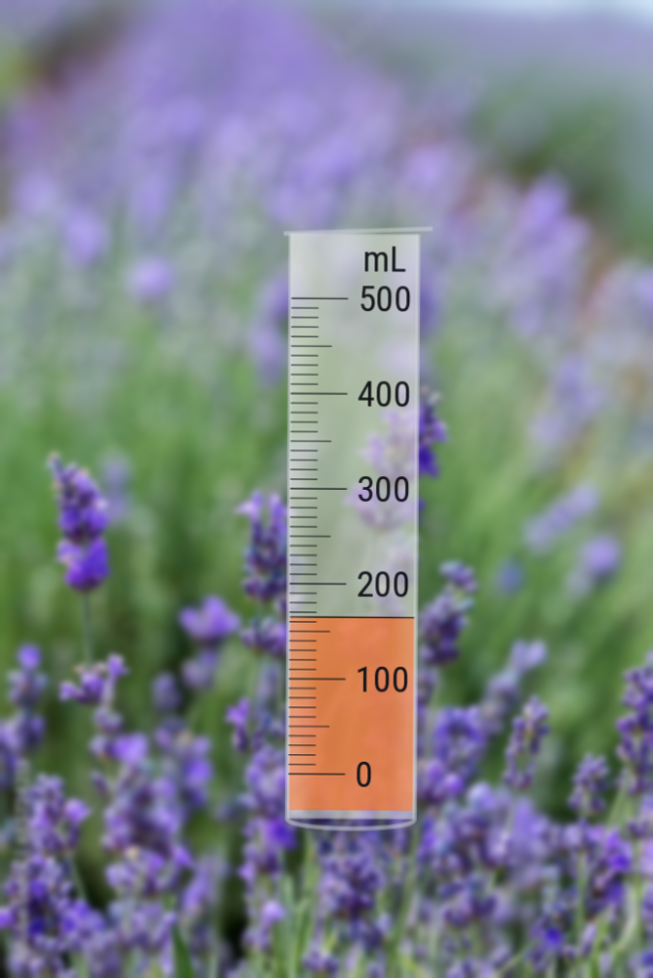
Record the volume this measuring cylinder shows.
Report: 165 mL
